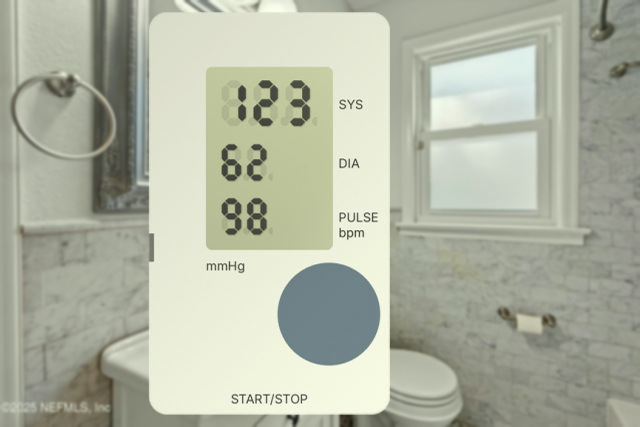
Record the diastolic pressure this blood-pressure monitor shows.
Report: 62 mmHg
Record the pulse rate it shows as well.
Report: 98 bpm
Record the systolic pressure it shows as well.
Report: 123 mmHg
